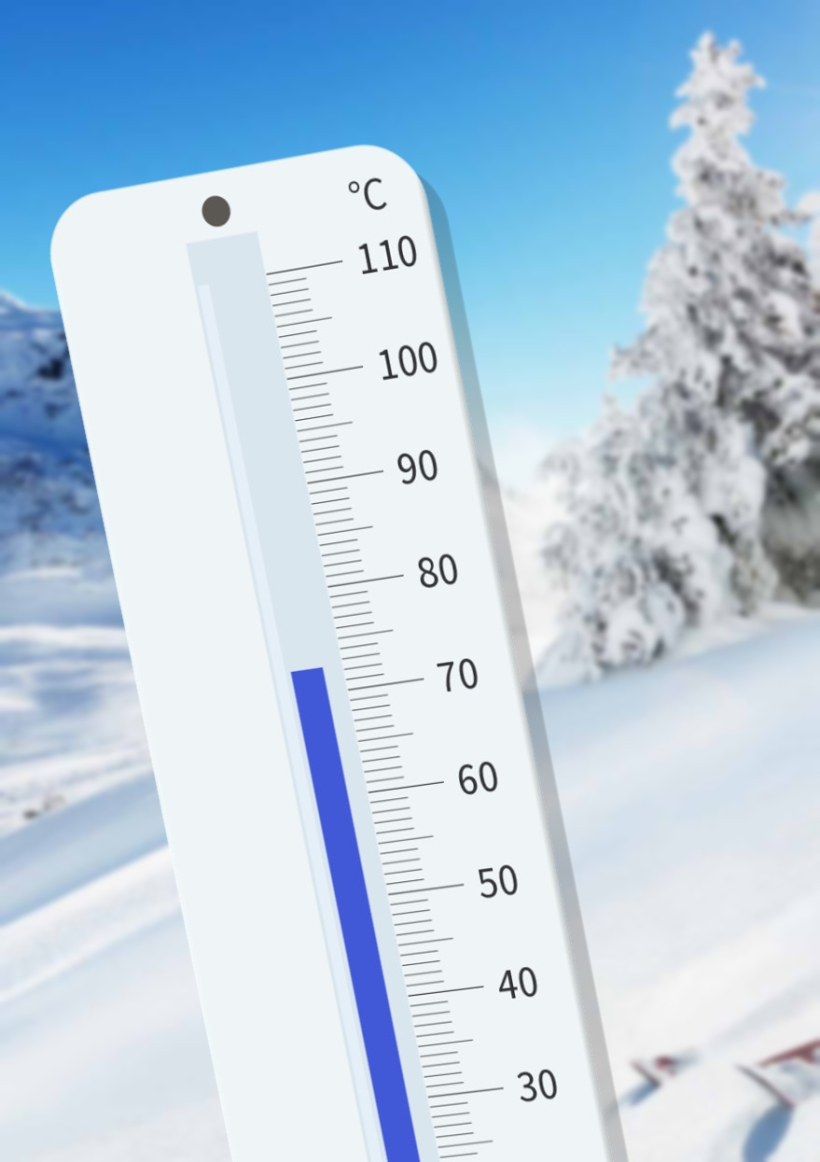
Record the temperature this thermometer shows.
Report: 72.5 °C
